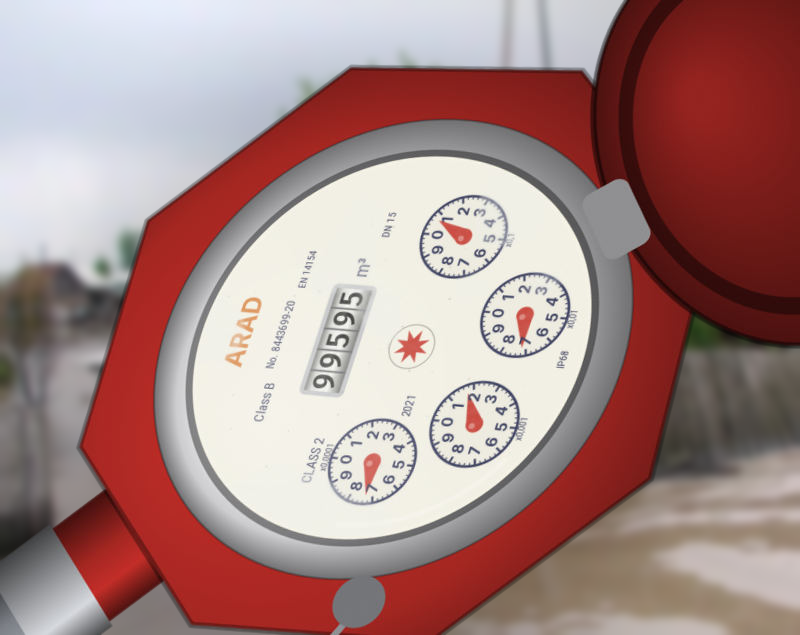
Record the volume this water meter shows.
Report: 99595.0717 m³
